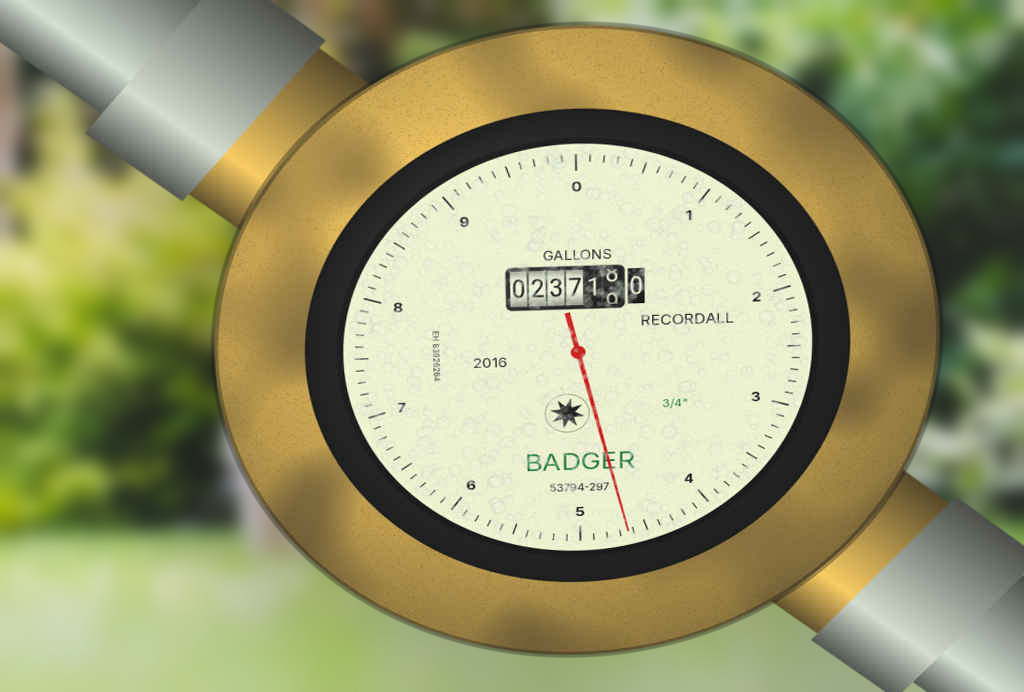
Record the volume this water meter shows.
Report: 237184.6 gal
